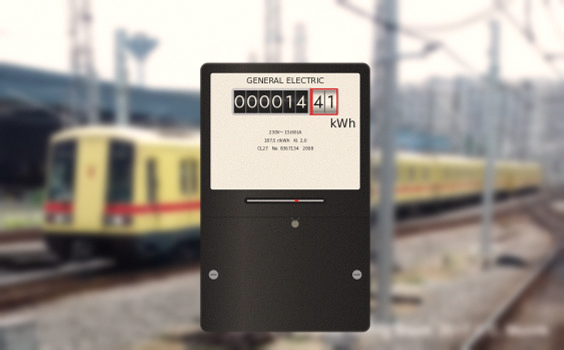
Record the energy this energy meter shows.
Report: 14.41 kWh
